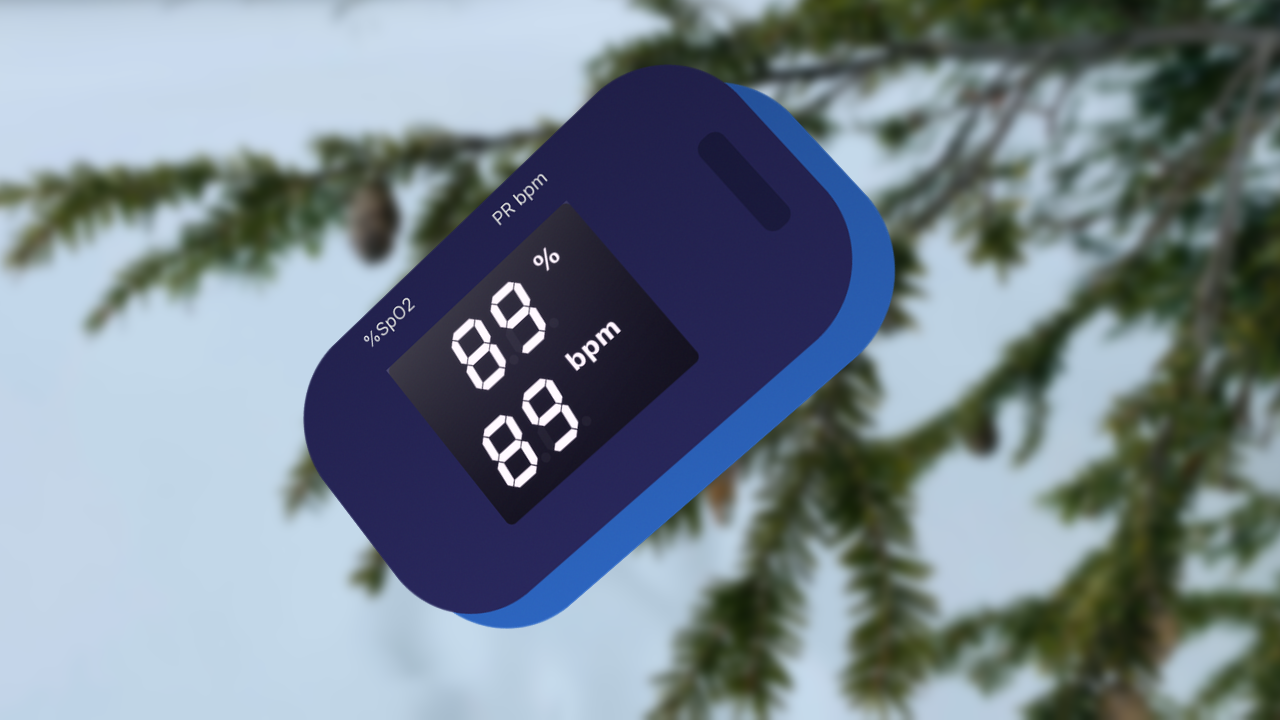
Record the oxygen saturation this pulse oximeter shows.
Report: 89 %
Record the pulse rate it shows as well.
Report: 89 bpm
